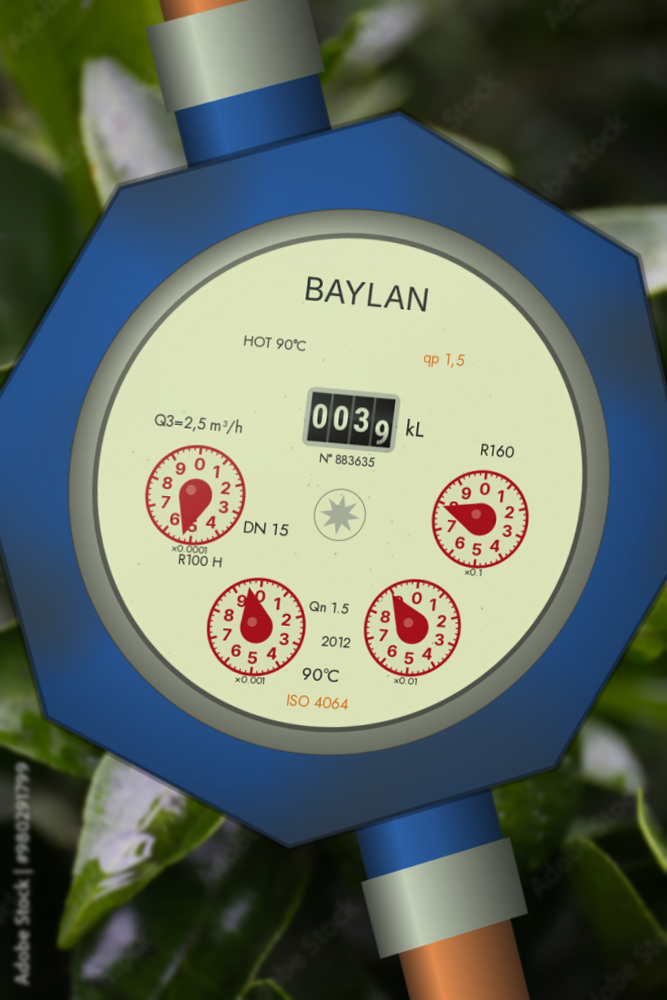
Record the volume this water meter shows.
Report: 38.7895 kL
